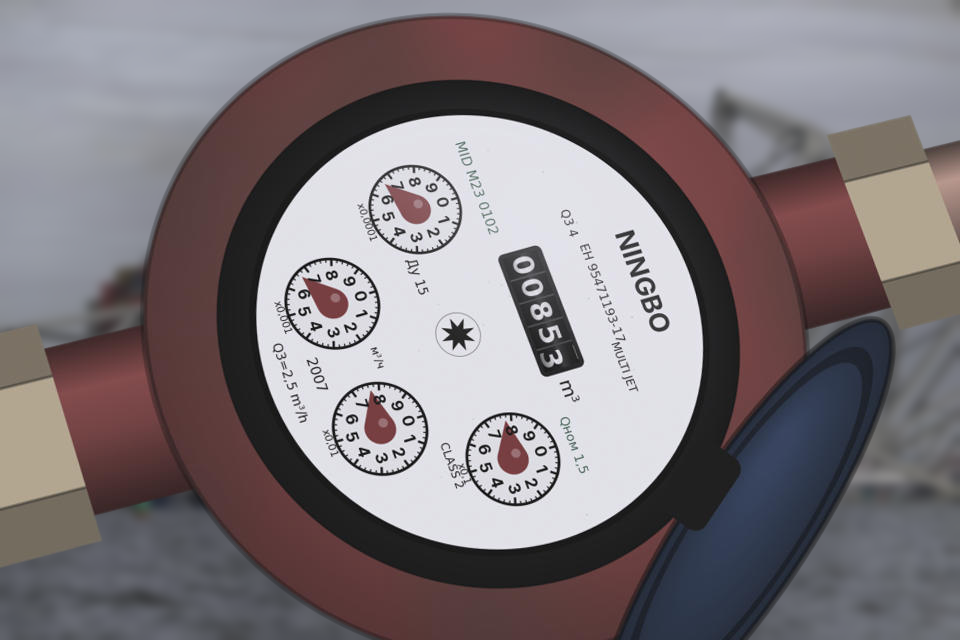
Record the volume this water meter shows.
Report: 852.7766 m³
